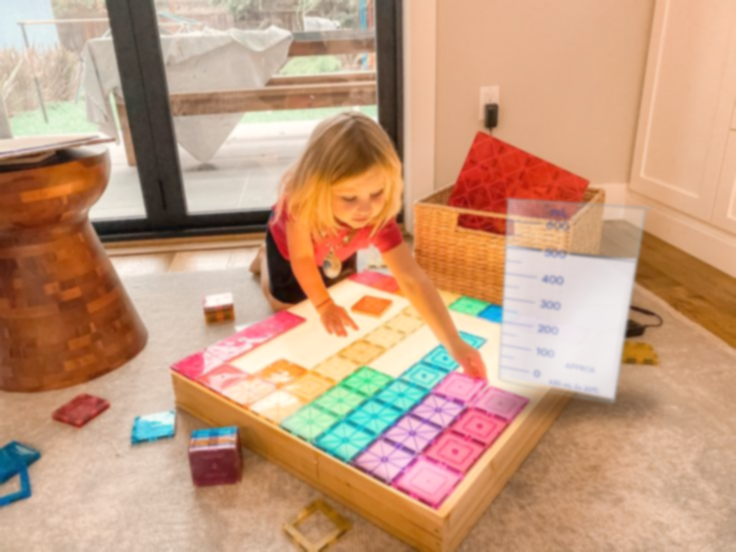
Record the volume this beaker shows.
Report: 500 mL
